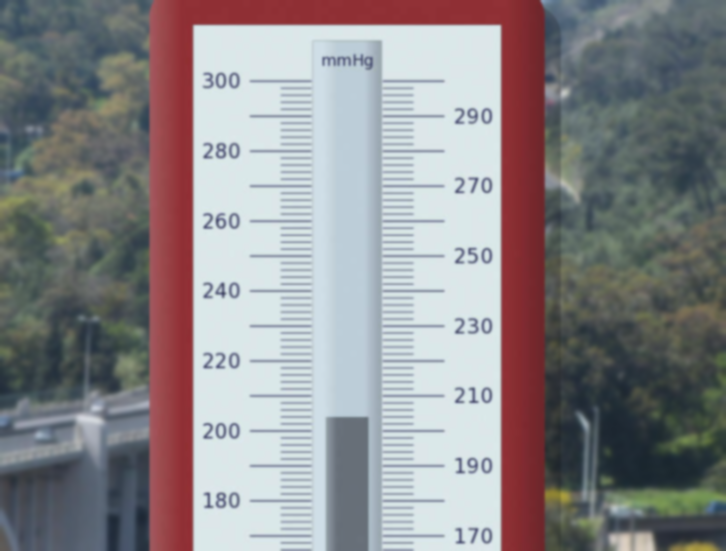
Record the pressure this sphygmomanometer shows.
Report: 204 mmHg
